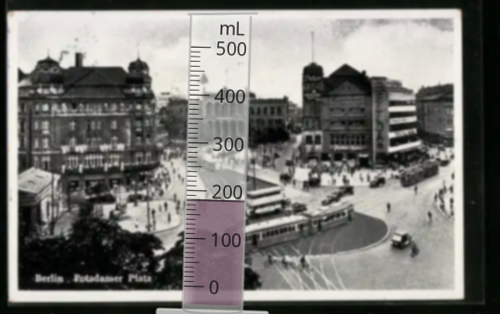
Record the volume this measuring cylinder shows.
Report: 180 mL
